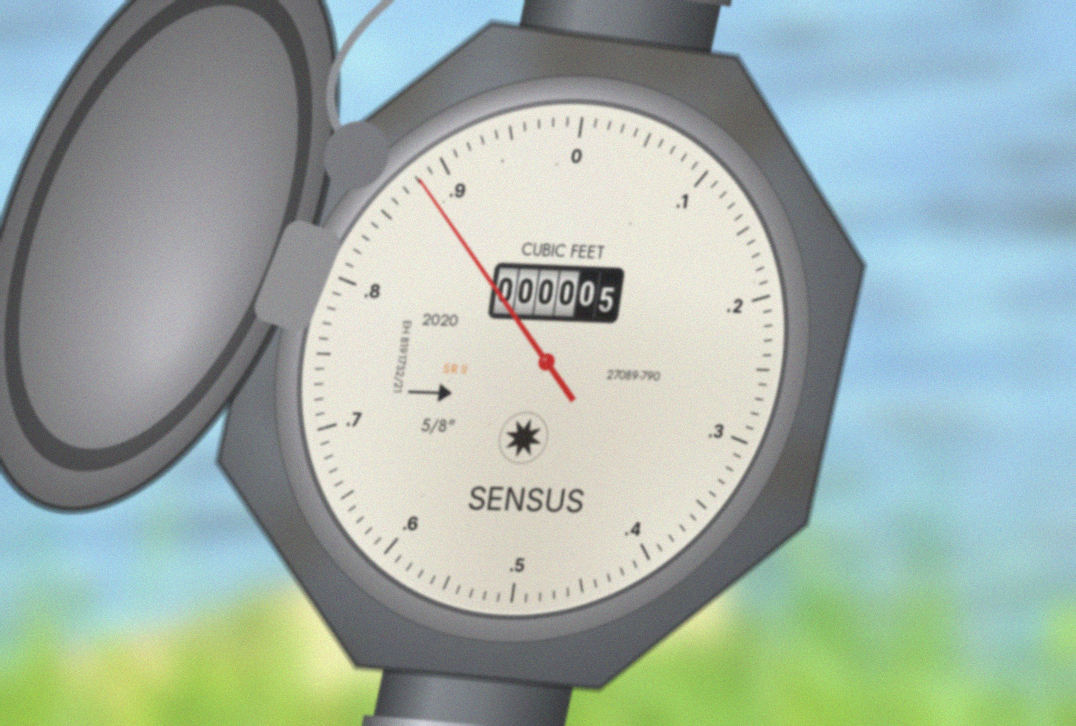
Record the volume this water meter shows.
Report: 4.88 ft³
